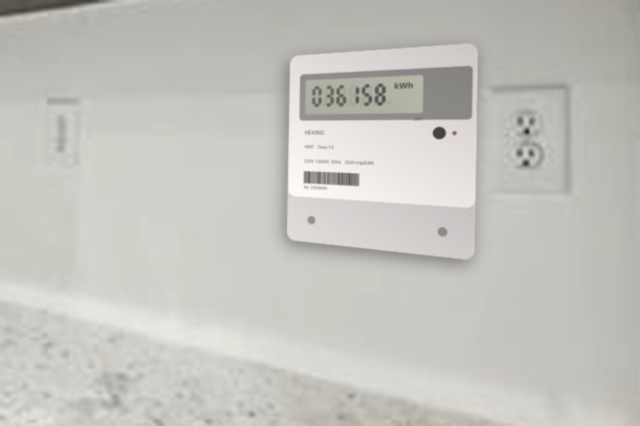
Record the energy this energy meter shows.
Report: 36158 kWh
